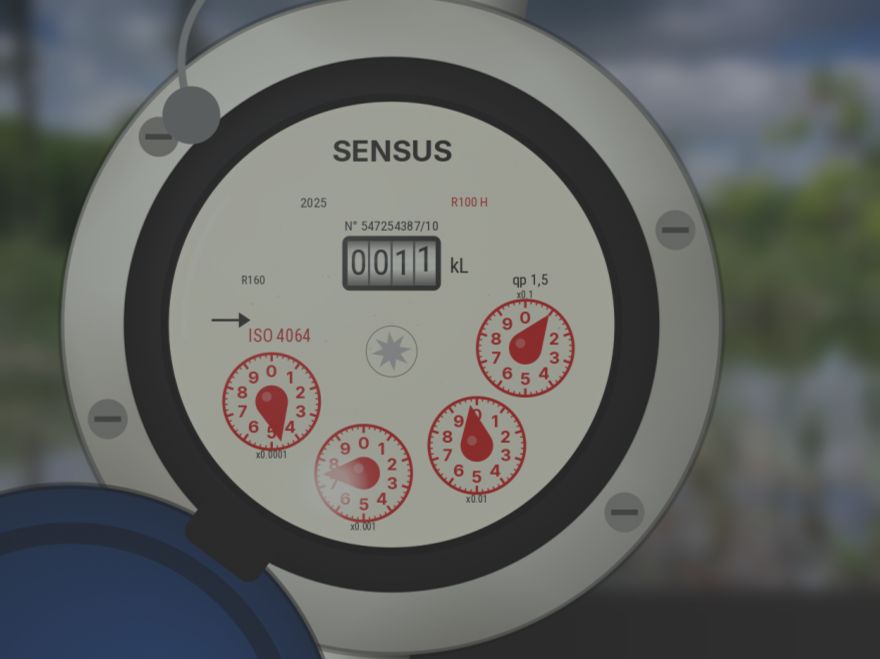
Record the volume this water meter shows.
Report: 11.0974 kL
